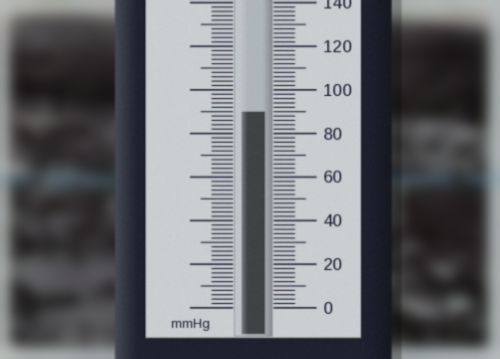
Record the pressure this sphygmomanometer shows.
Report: 90 mmHg
